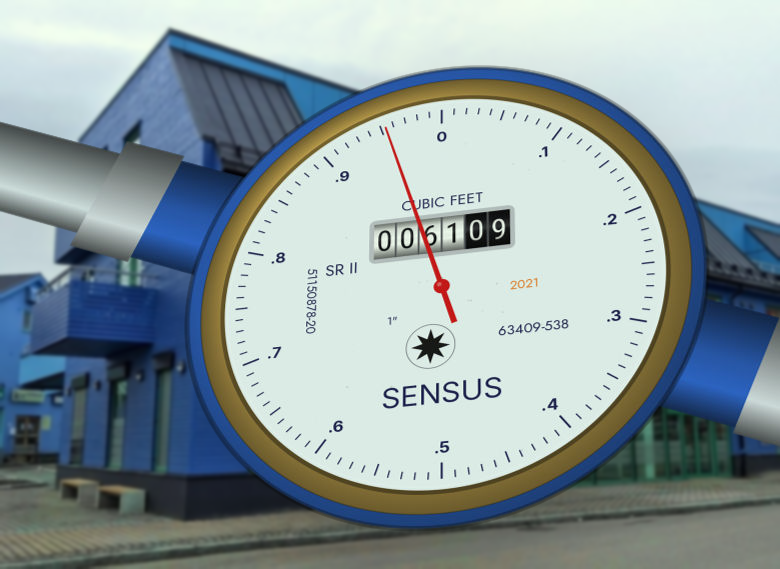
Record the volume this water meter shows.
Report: 6108.95 ft³
